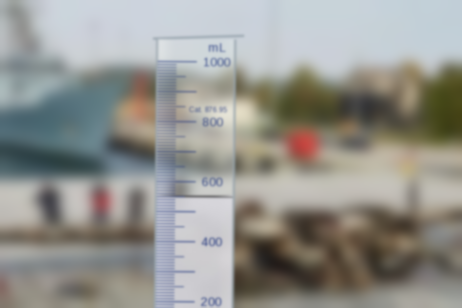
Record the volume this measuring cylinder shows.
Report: 550 mL
